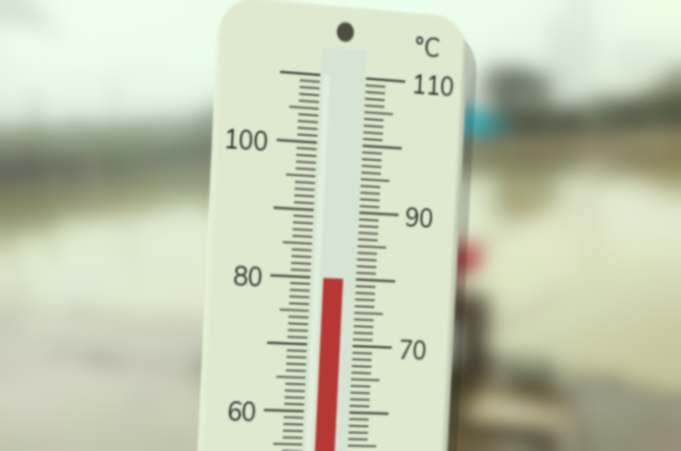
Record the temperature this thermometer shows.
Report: 80 °C
